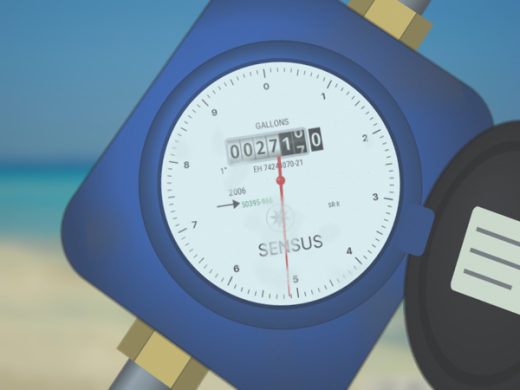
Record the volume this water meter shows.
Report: 27165.1 gal
